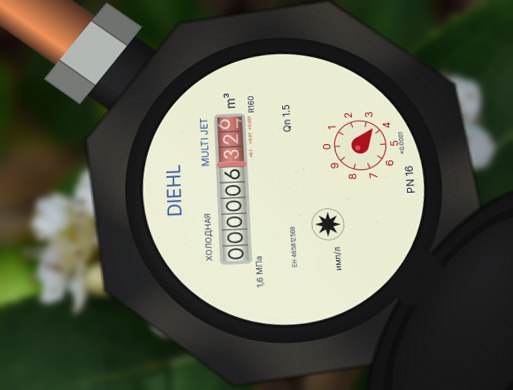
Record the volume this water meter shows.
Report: 6.3263 m³
